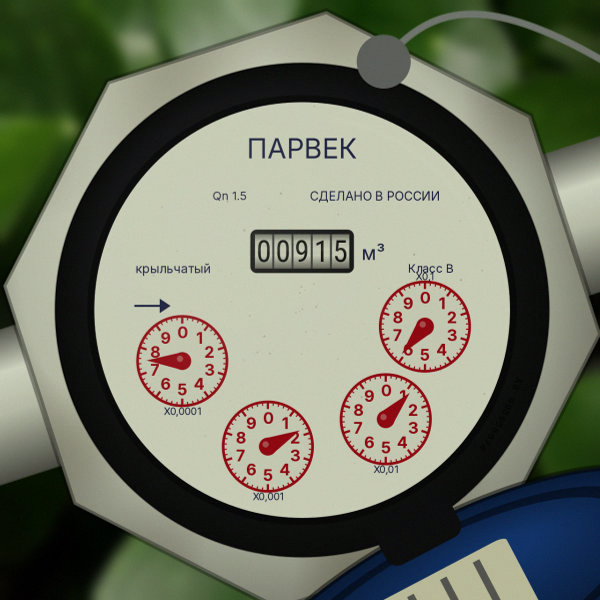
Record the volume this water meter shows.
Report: 915.6117 m³
